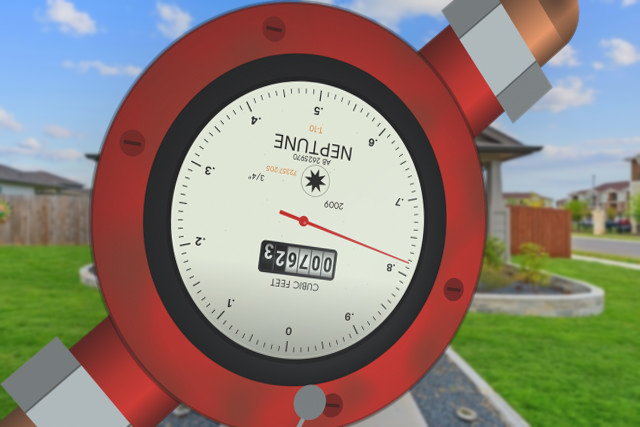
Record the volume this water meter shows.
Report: 7622.78 ft³
